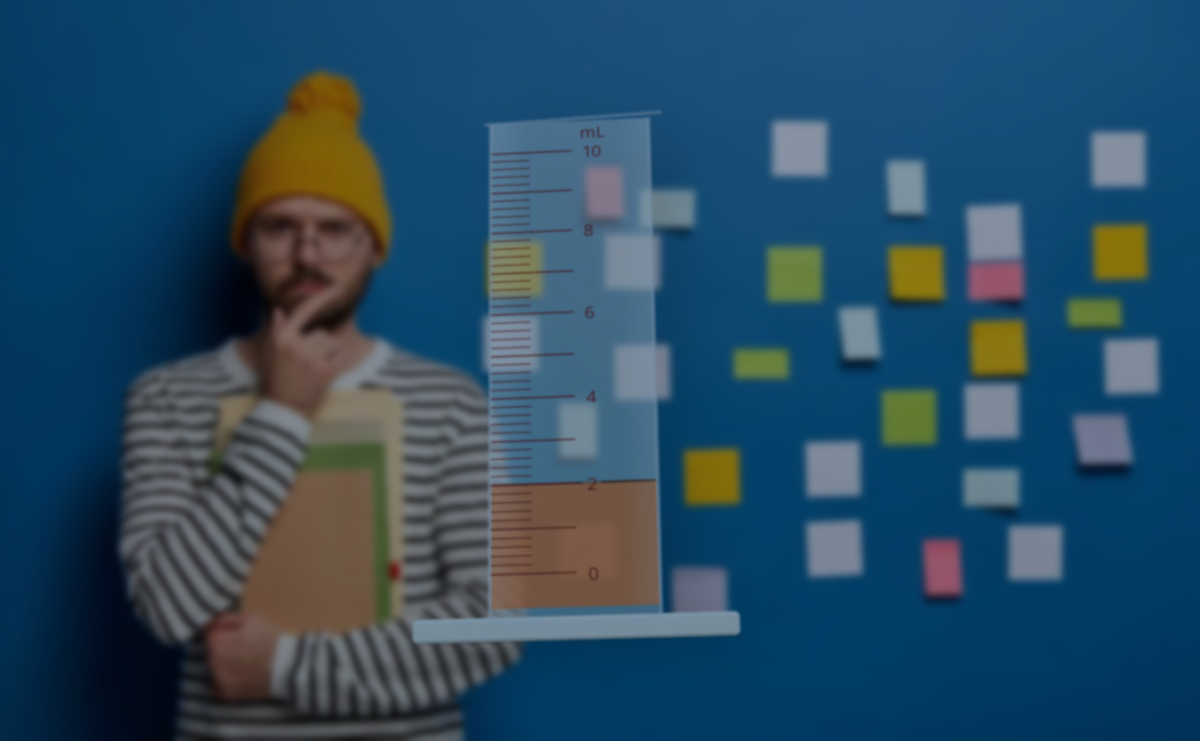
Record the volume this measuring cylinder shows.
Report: 2 mL
